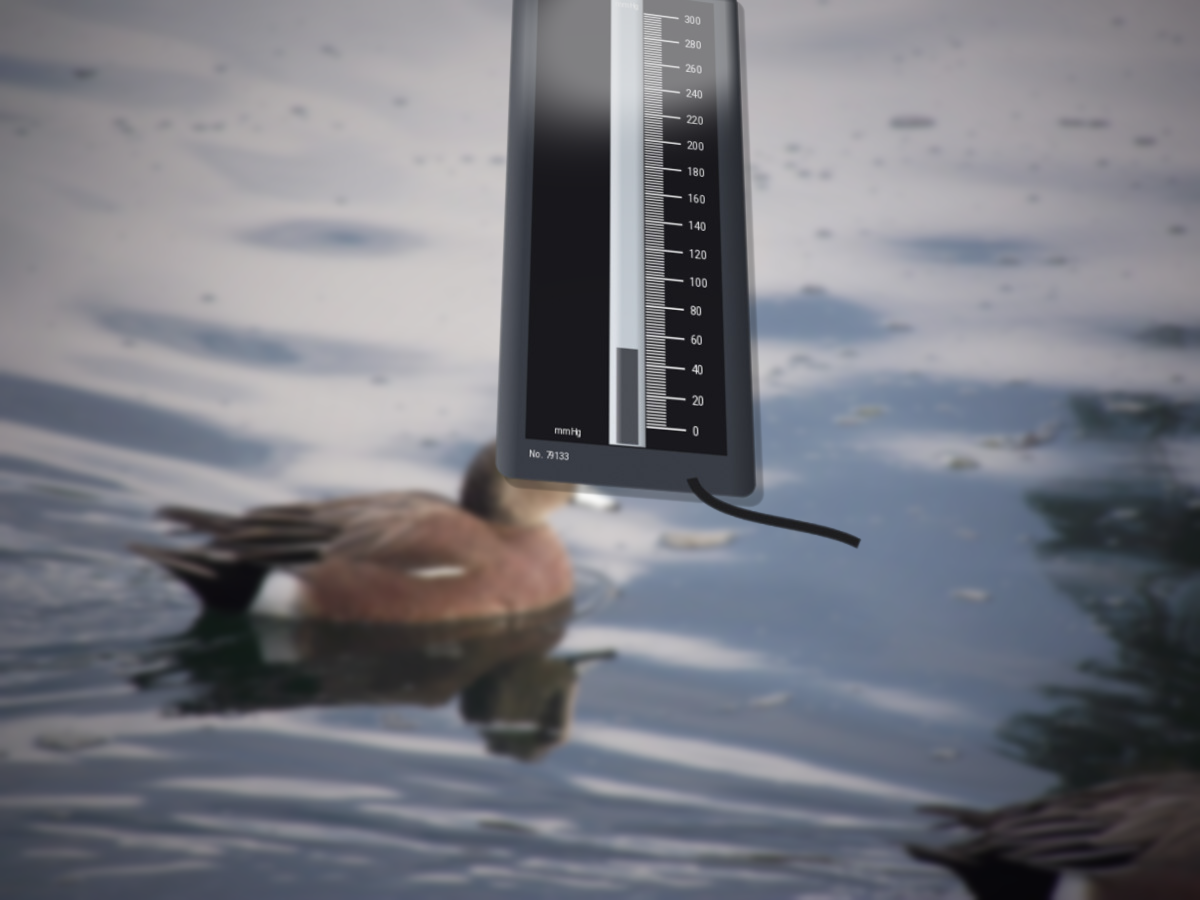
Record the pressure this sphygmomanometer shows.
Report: 50 mmHg
